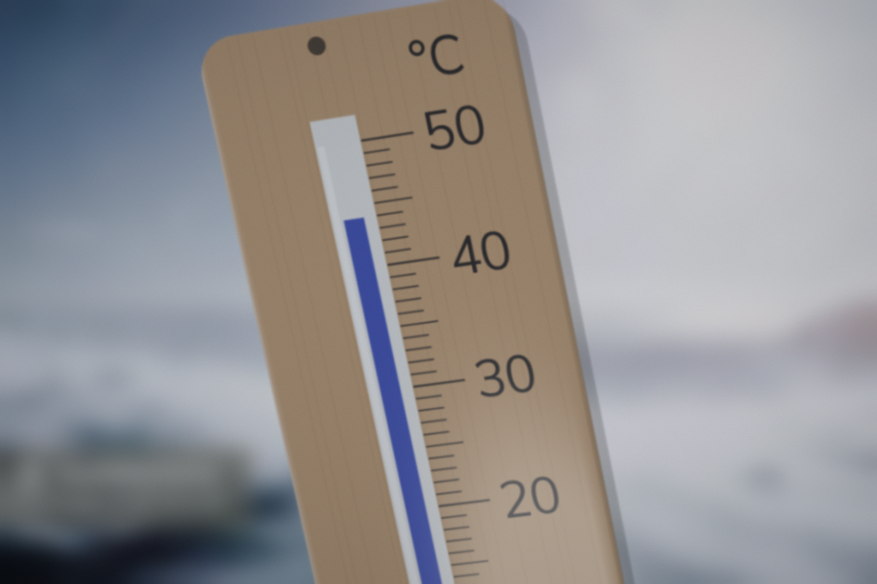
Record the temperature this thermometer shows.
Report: 44 °C
